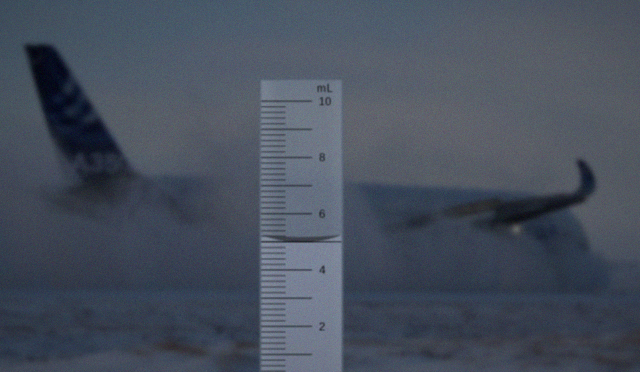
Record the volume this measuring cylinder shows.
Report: 5 mL
